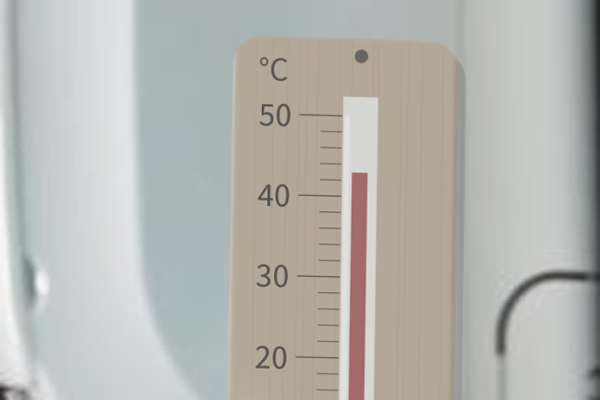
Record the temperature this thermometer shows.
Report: 43 °C
